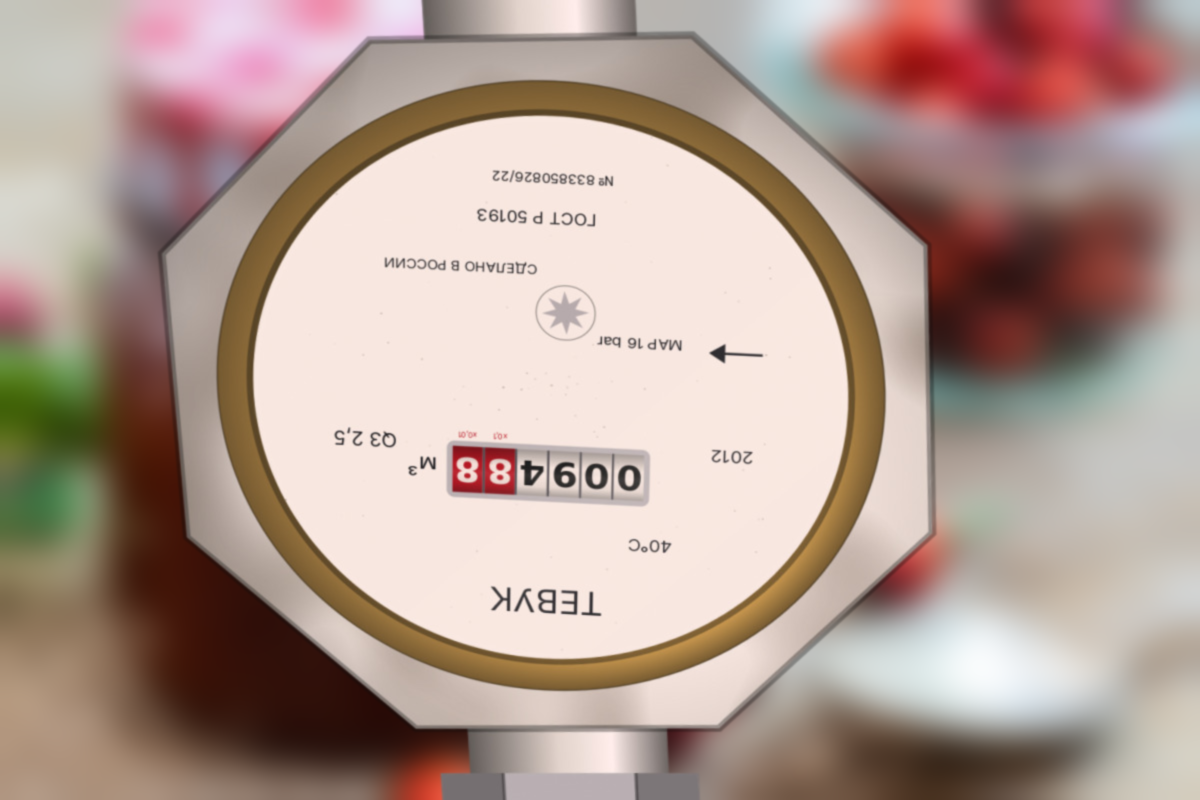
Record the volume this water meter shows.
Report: 94.88 m³
